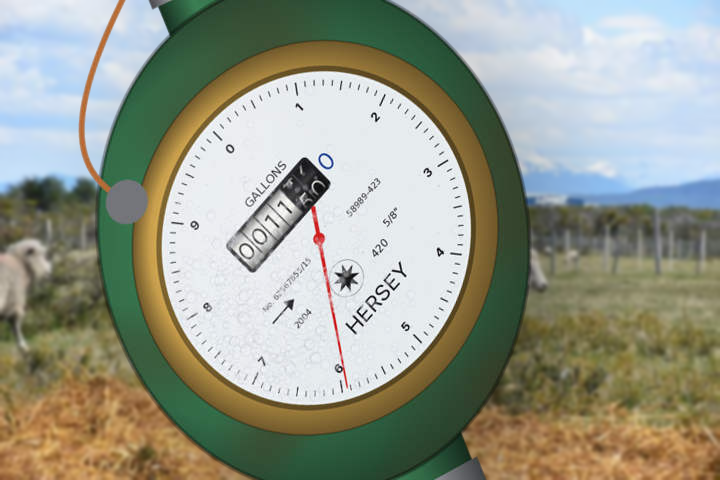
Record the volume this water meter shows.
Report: 11495.9 gal
